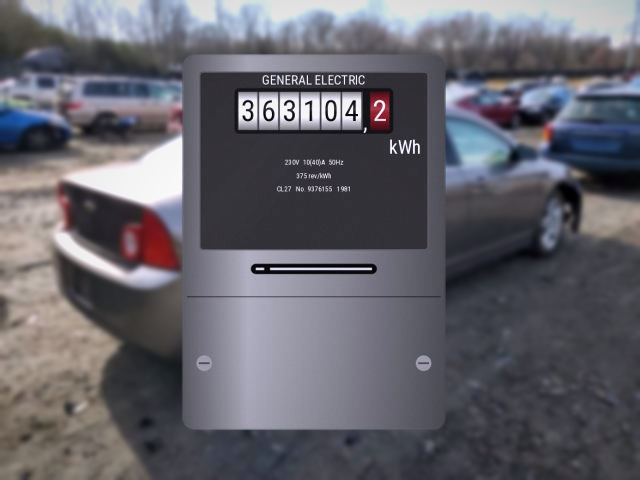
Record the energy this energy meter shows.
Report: 363104.2 kWh
